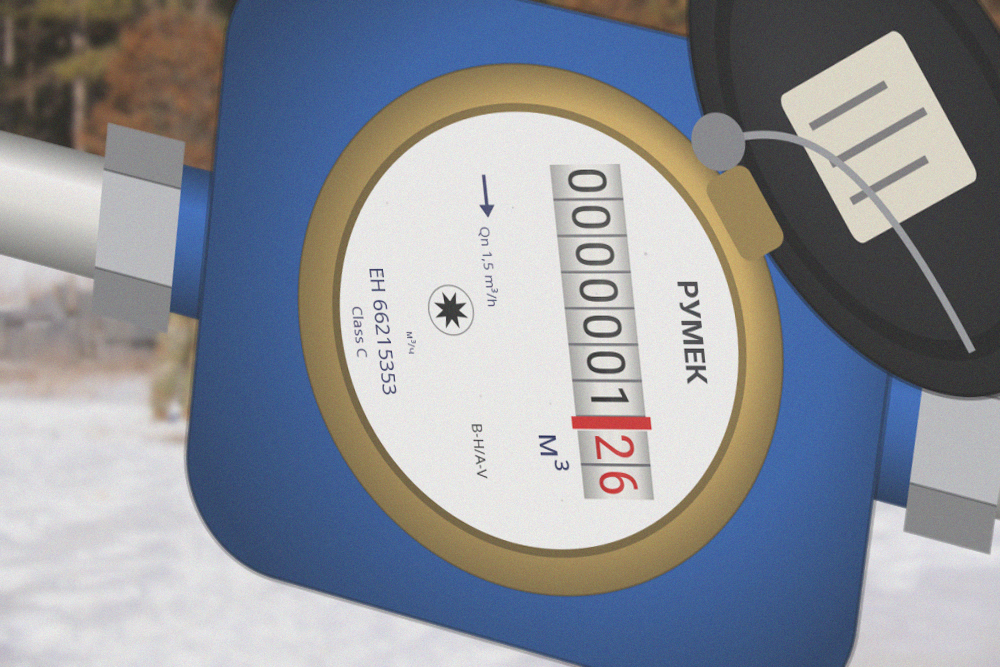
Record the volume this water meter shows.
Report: 1.26 m³
